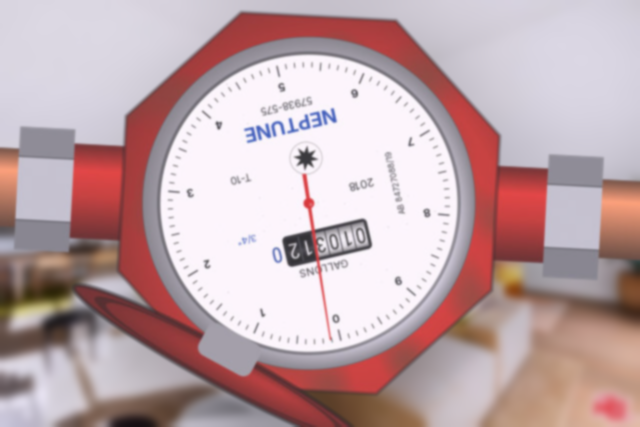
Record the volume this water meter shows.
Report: 103120.1 gal
